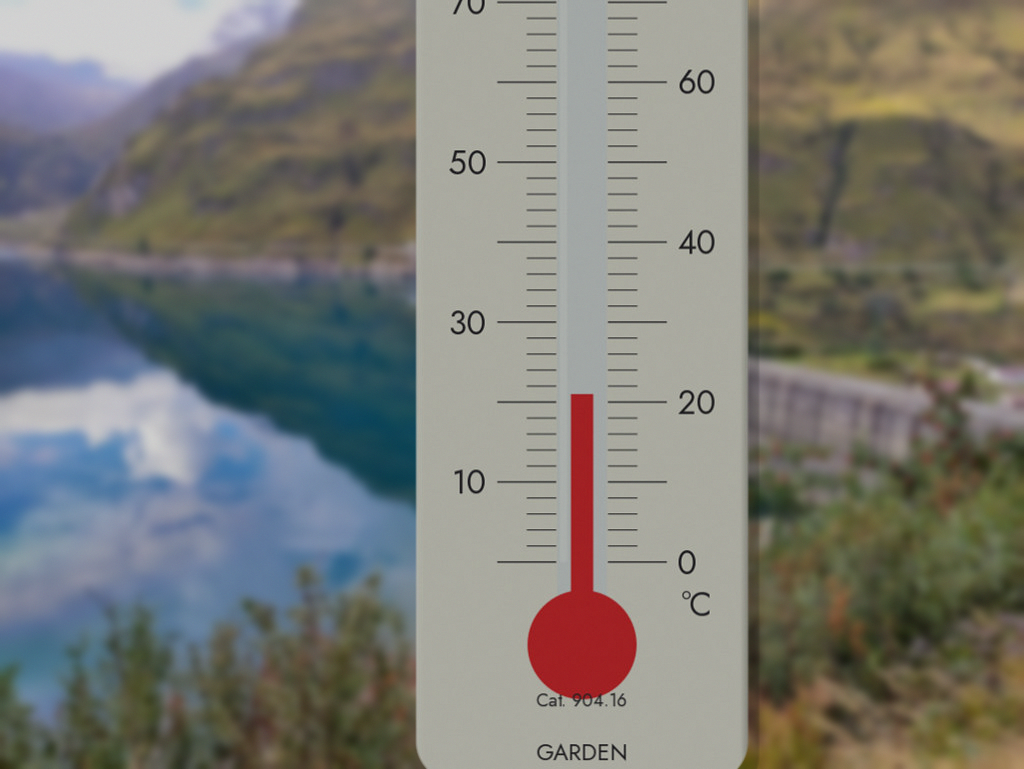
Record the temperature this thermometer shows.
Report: 21 °C
